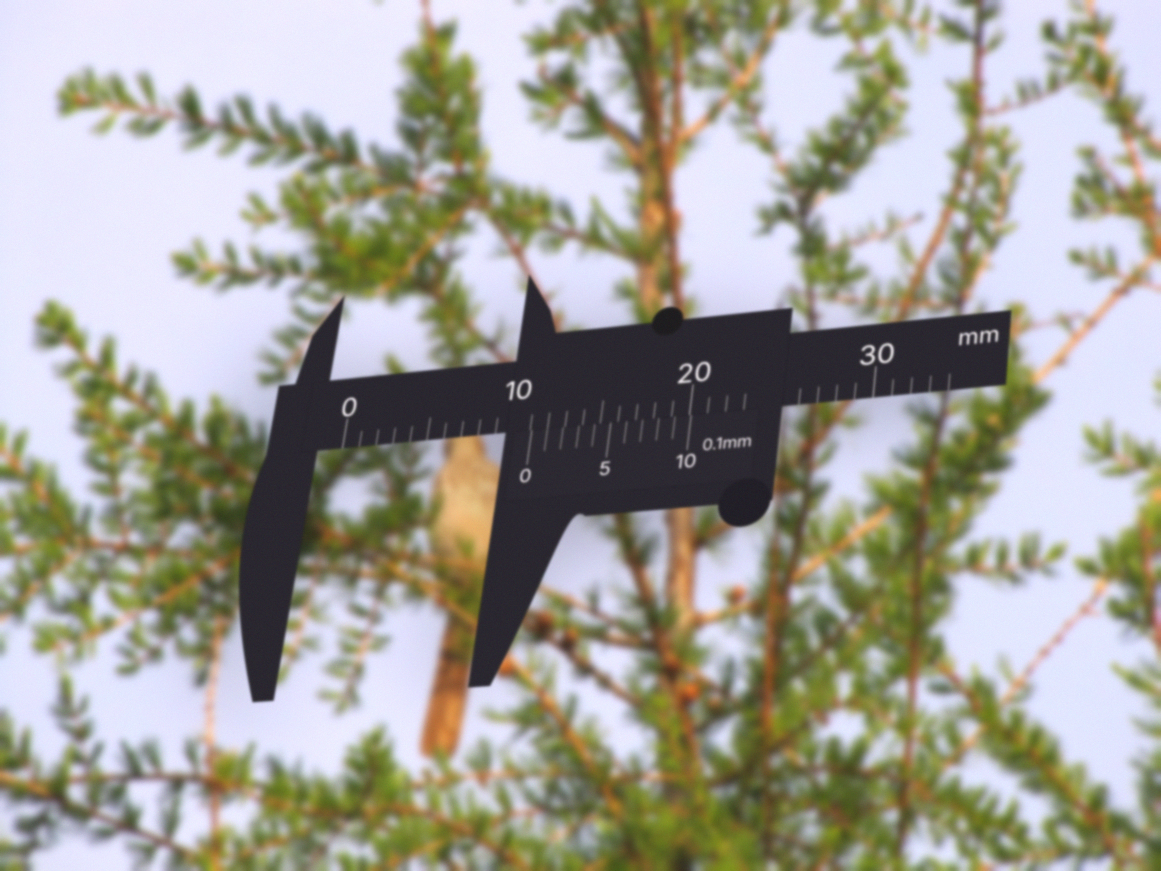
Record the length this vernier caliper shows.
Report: 11.1 mm
